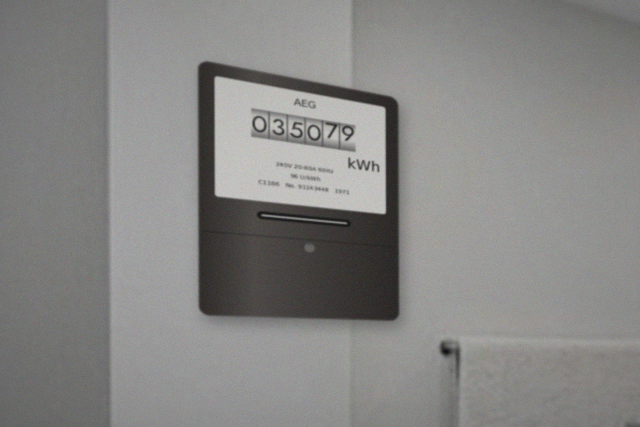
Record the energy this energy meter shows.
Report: 35079 kWh
